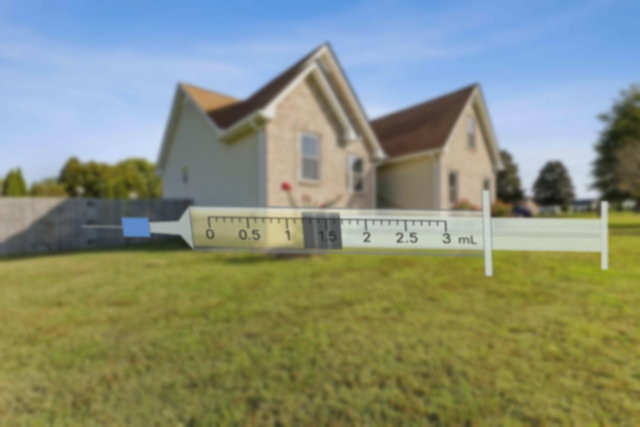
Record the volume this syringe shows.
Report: 1.2 mL
